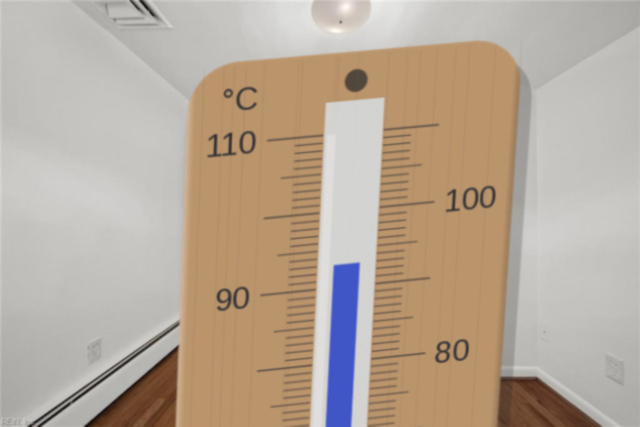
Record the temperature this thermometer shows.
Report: 93 °C
